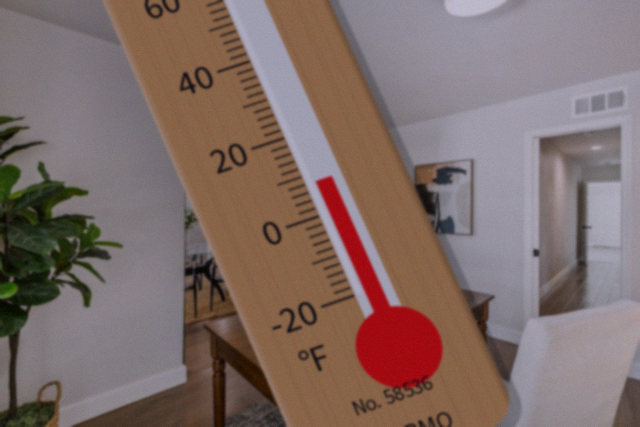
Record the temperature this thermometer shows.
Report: 8 °F
